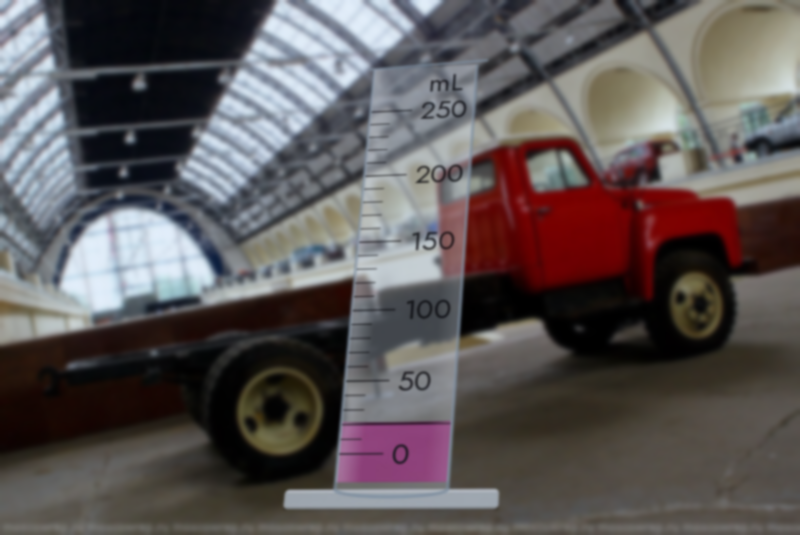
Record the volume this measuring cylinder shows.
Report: 20 mL
